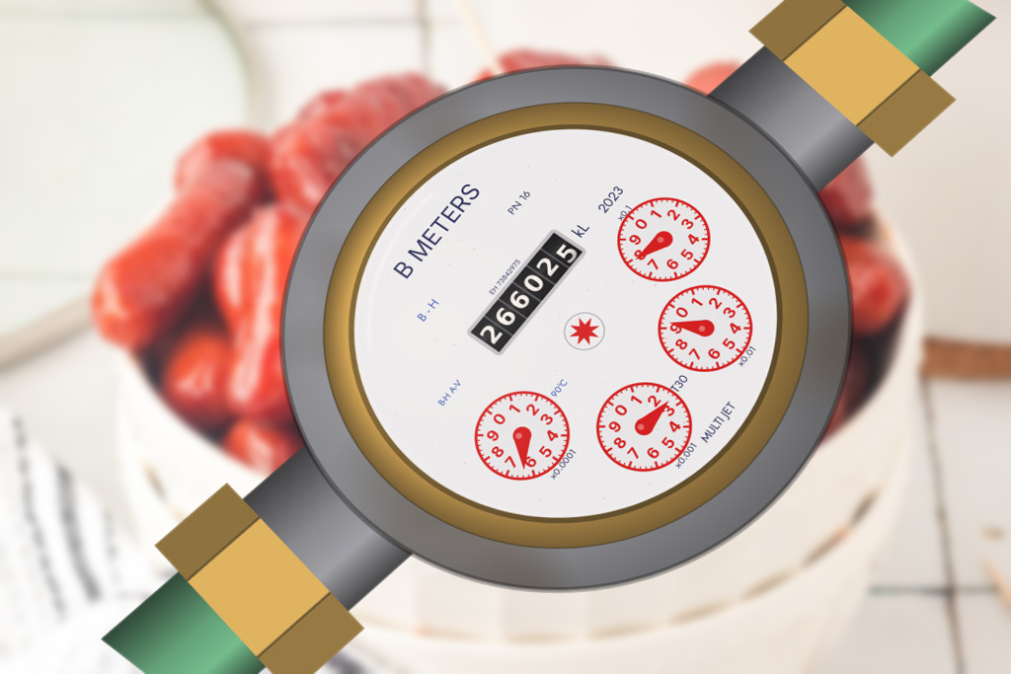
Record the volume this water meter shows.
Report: 266024.7926 kL
